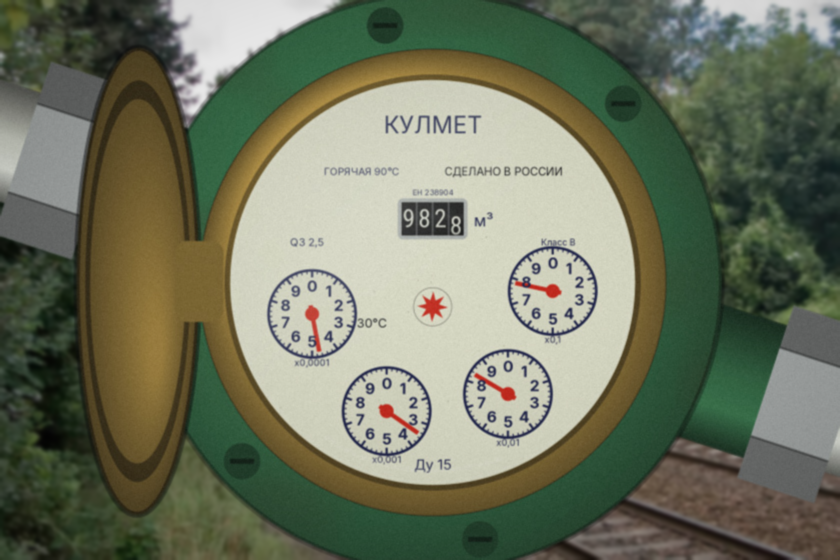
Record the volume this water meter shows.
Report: 9827.7834 m³
